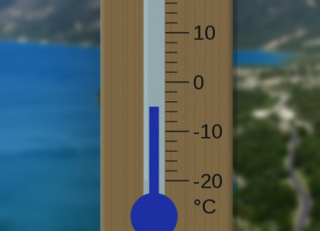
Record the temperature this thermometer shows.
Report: -5 °C
